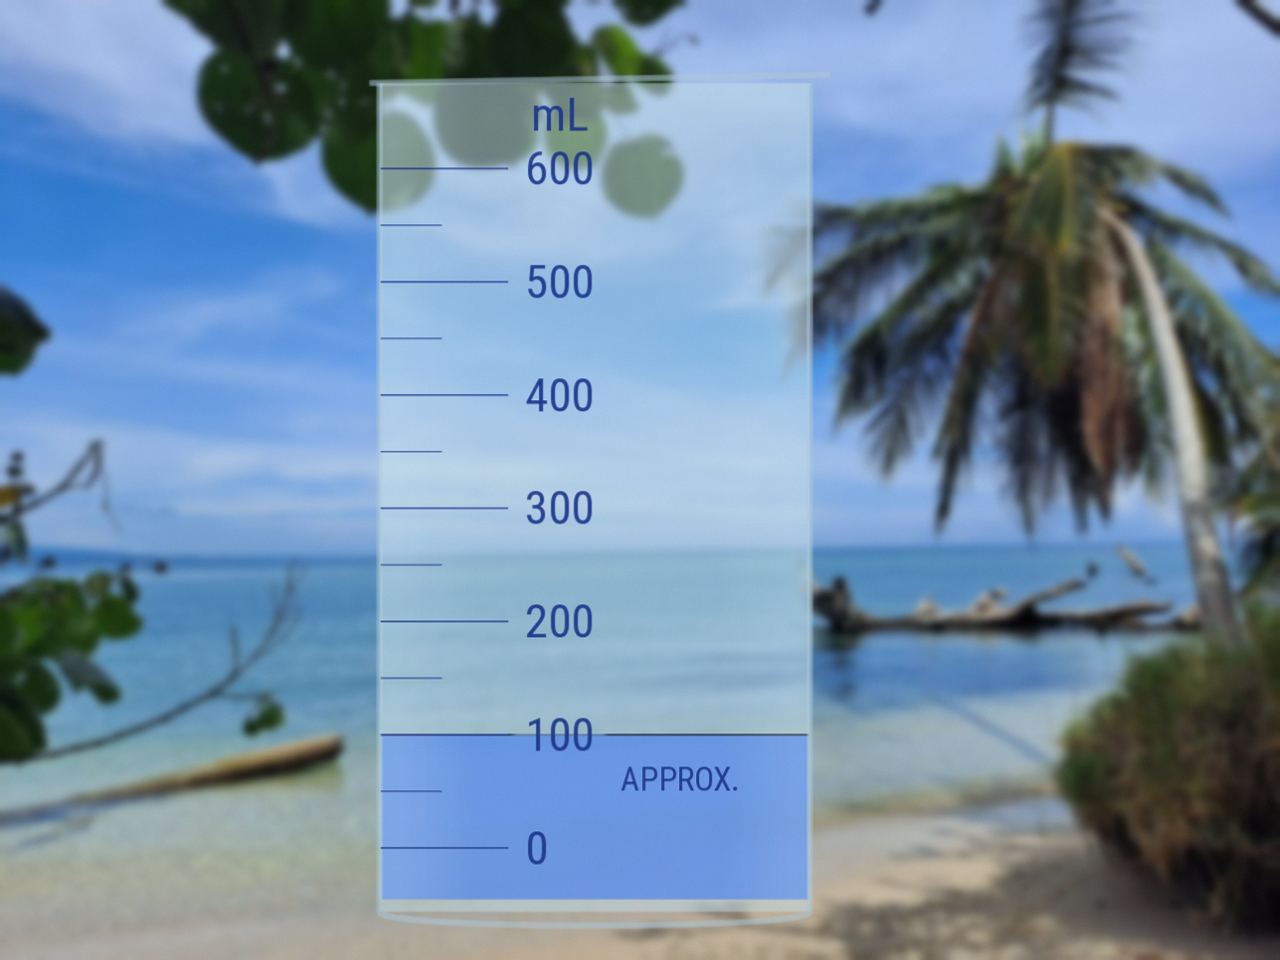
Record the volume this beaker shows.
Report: 100 mL
